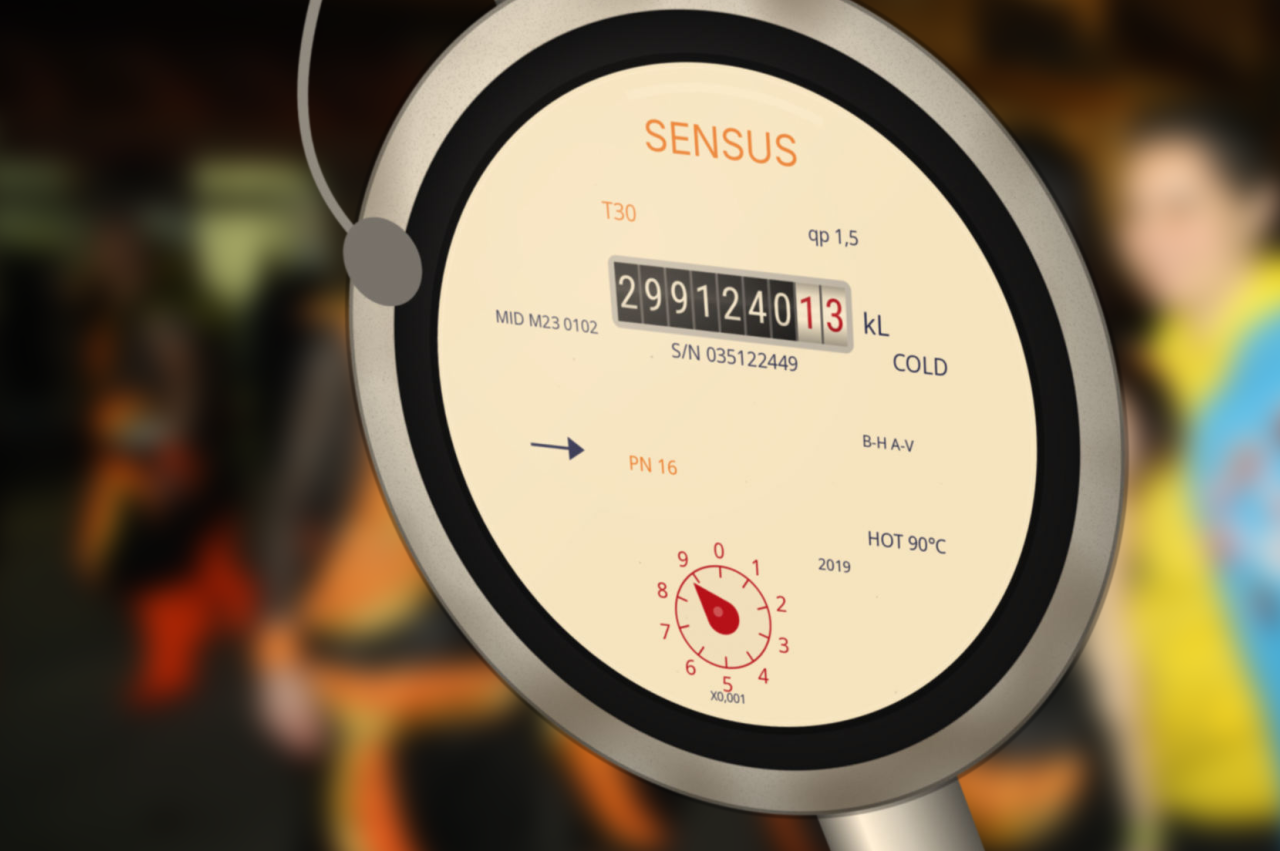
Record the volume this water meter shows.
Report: 2991240.138 kL
